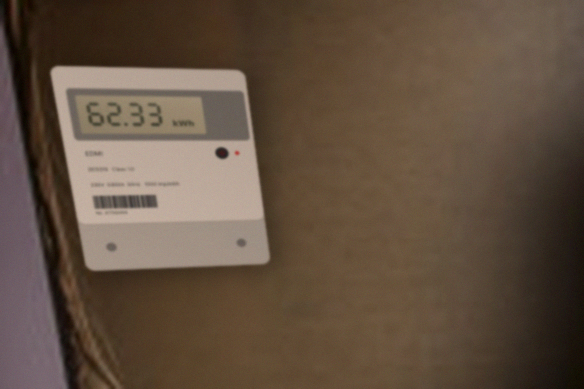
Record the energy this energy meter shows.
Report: 62.33 kWh
